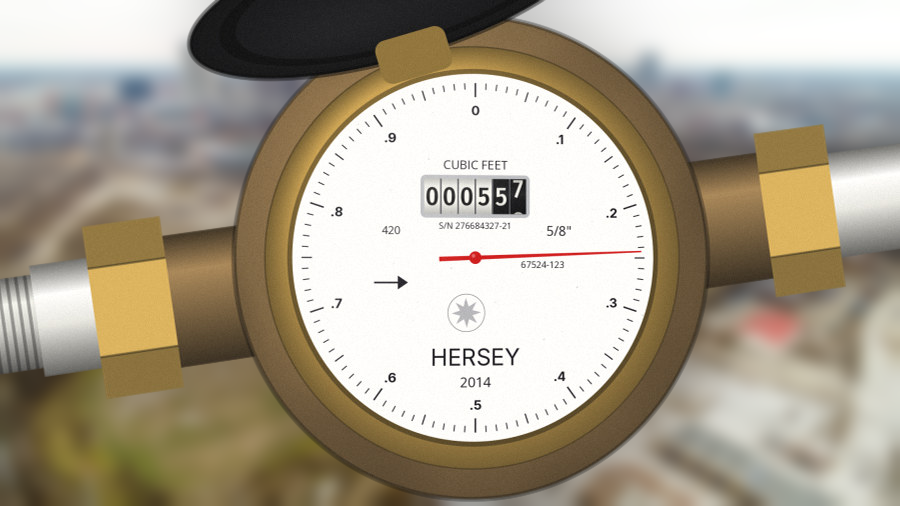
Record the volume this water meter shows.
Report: 557.24 ft³
